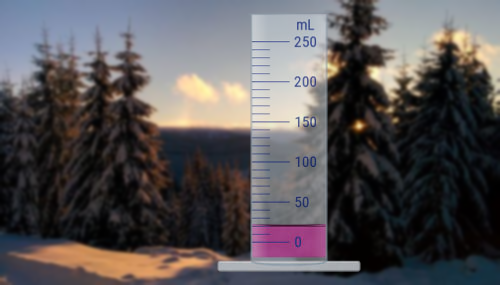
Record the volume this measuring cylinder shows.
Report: 20 mL
